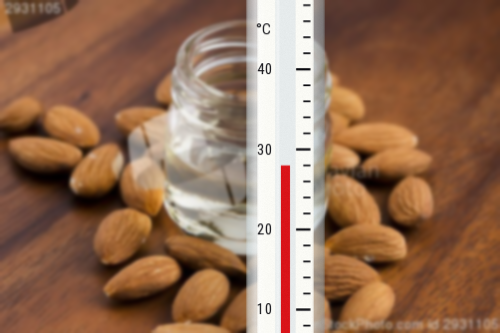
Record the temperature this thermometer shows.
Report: 28 °C
